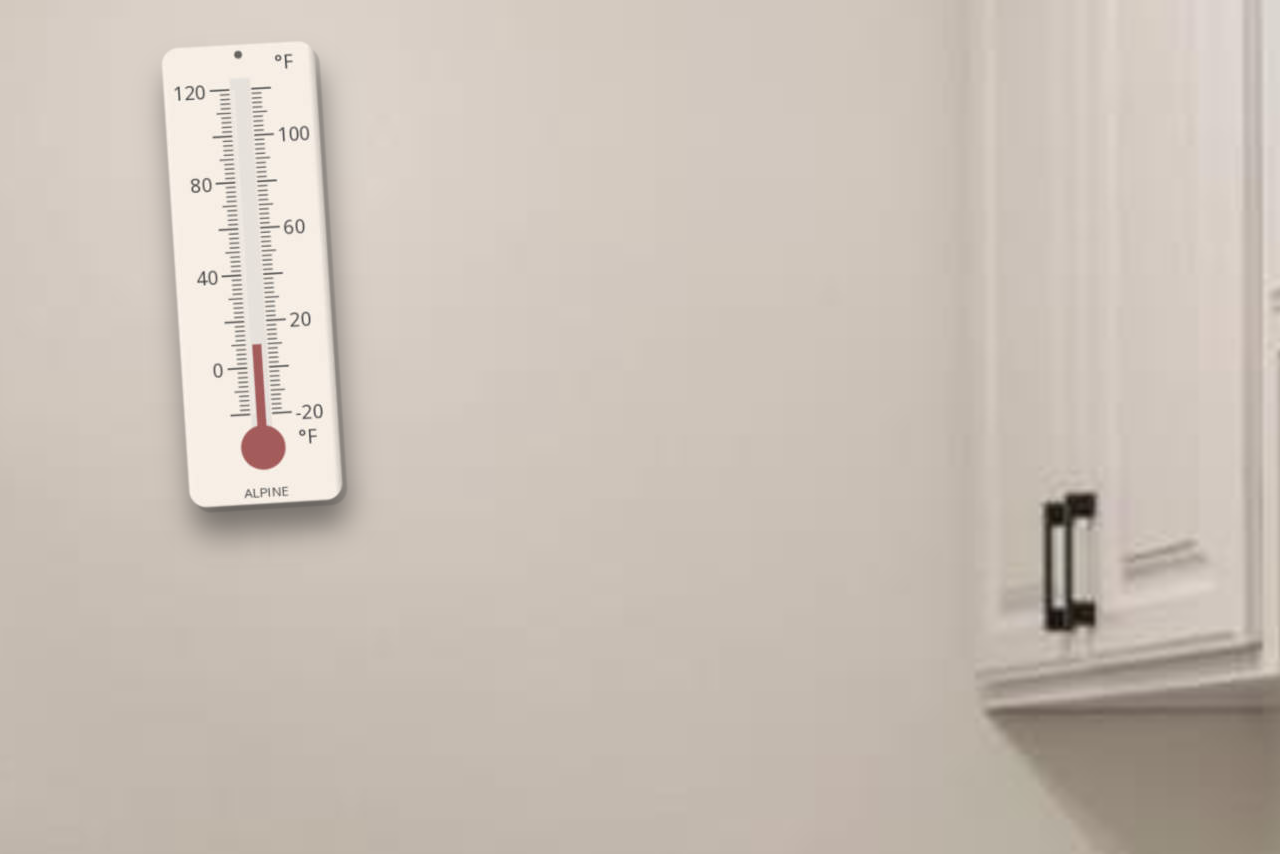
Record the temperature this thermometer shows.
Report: 10 °F
